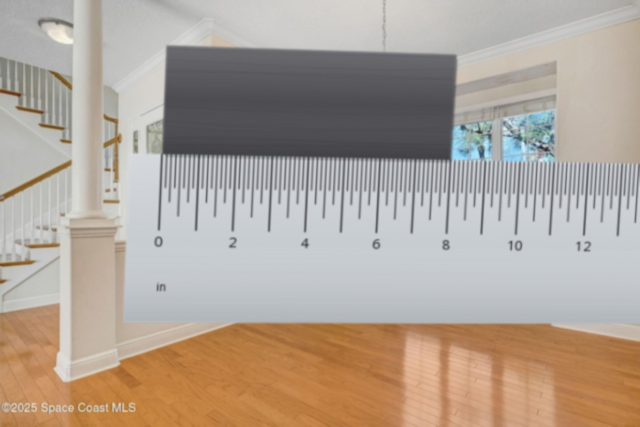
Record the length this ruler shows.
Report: 8 in
